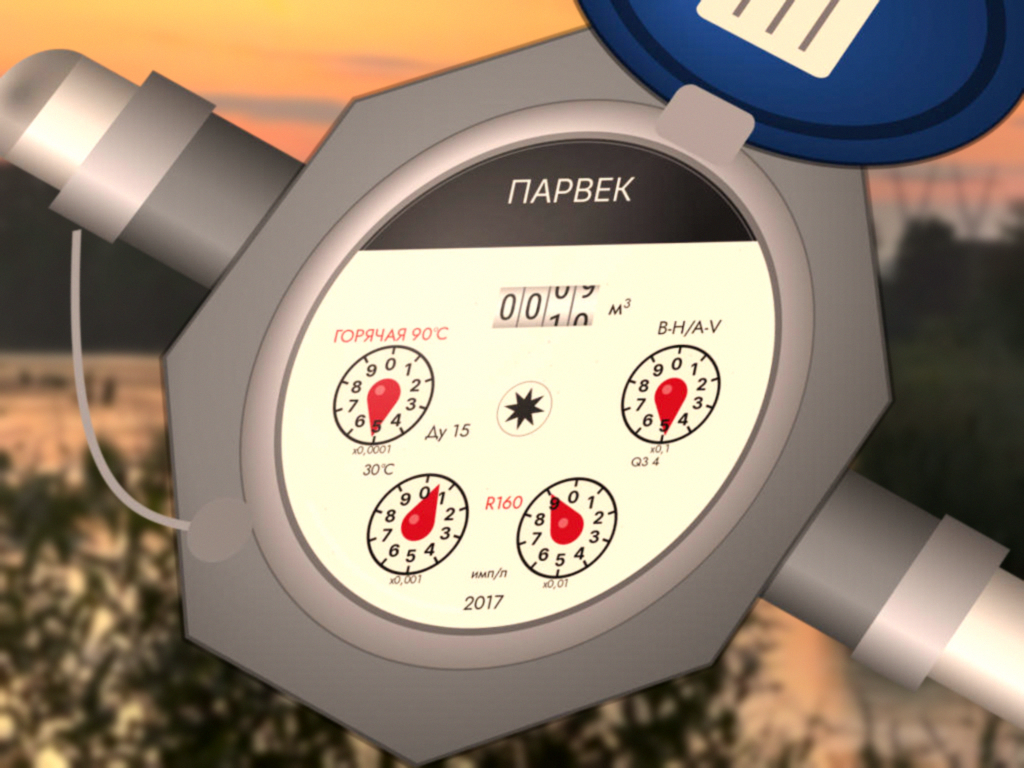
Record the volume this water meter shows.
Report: 9.4905 m³
